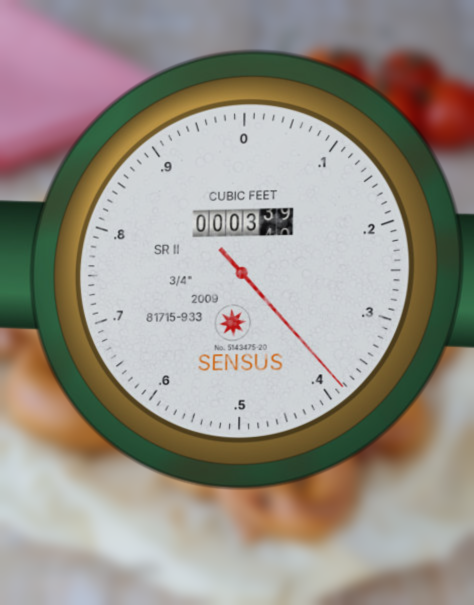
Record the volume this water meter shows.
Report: 339.38 ft³
